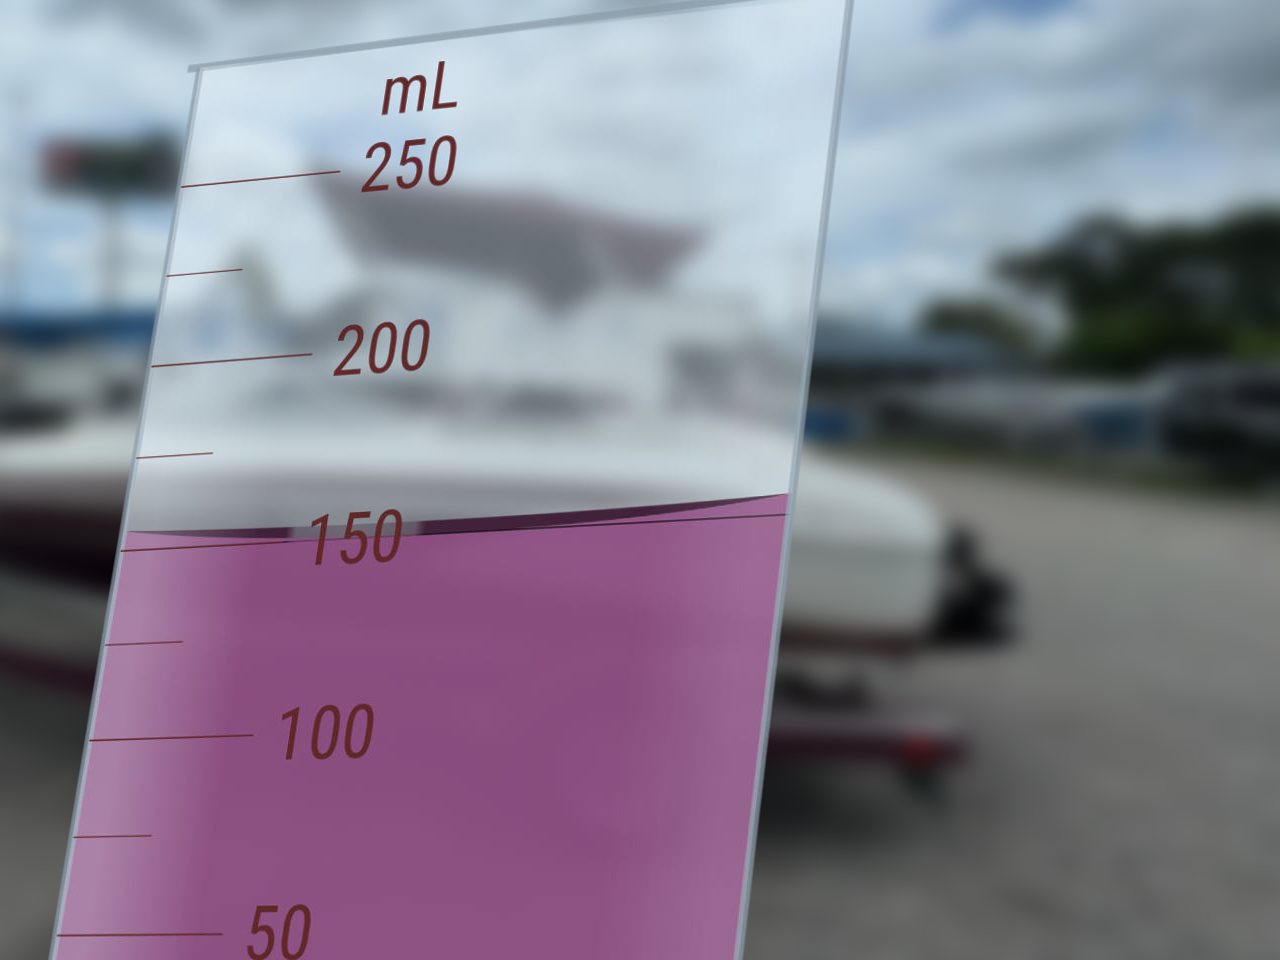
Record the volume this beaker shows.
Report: 150 mL
